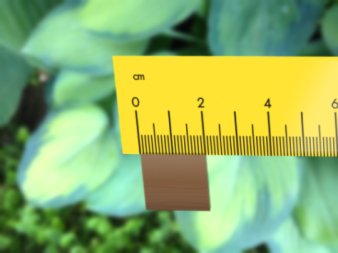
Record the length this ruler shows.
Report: 2 cm
